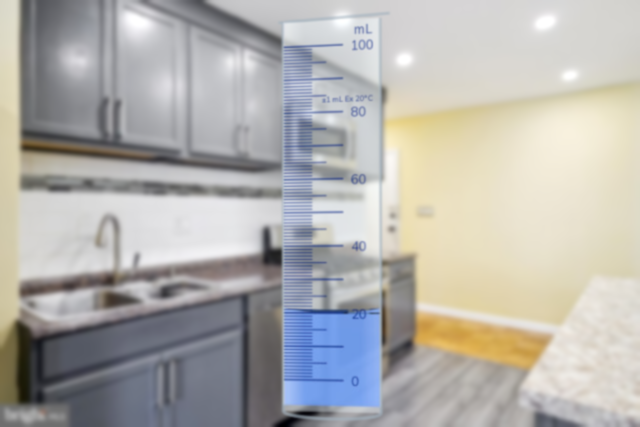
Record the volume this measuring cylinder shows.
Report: 20 mL
